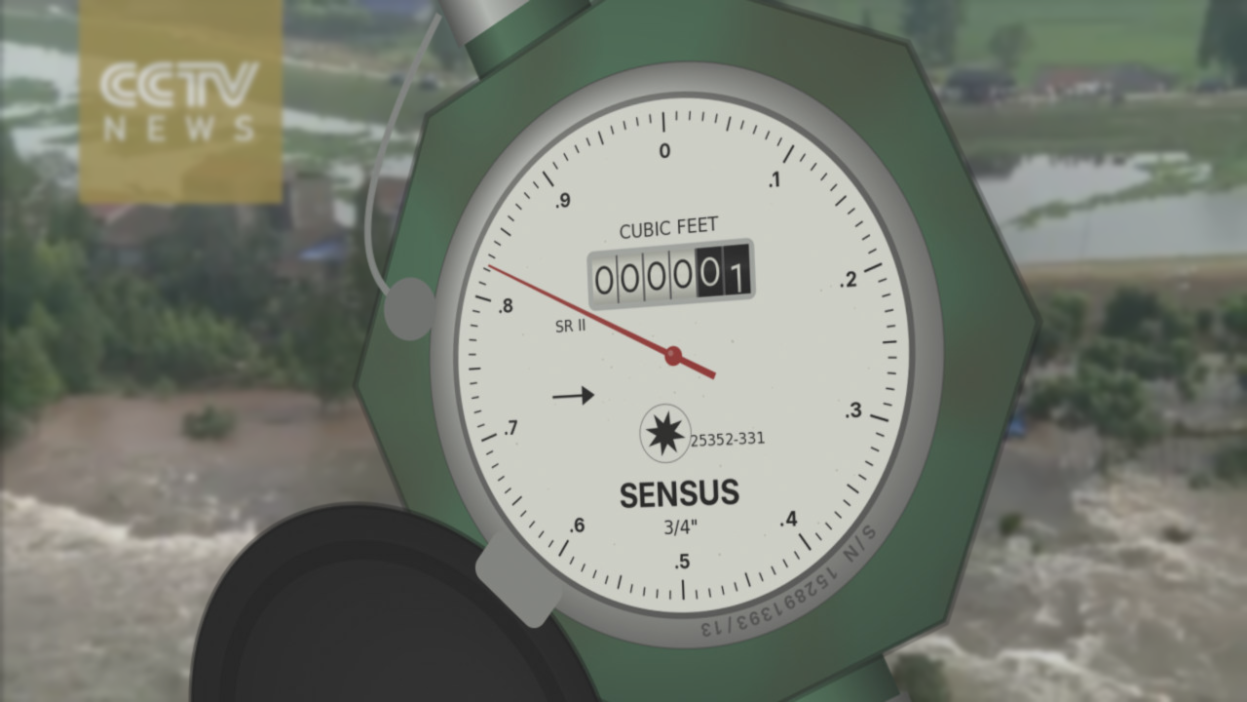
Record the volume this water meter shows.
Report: 0.82 ft³
